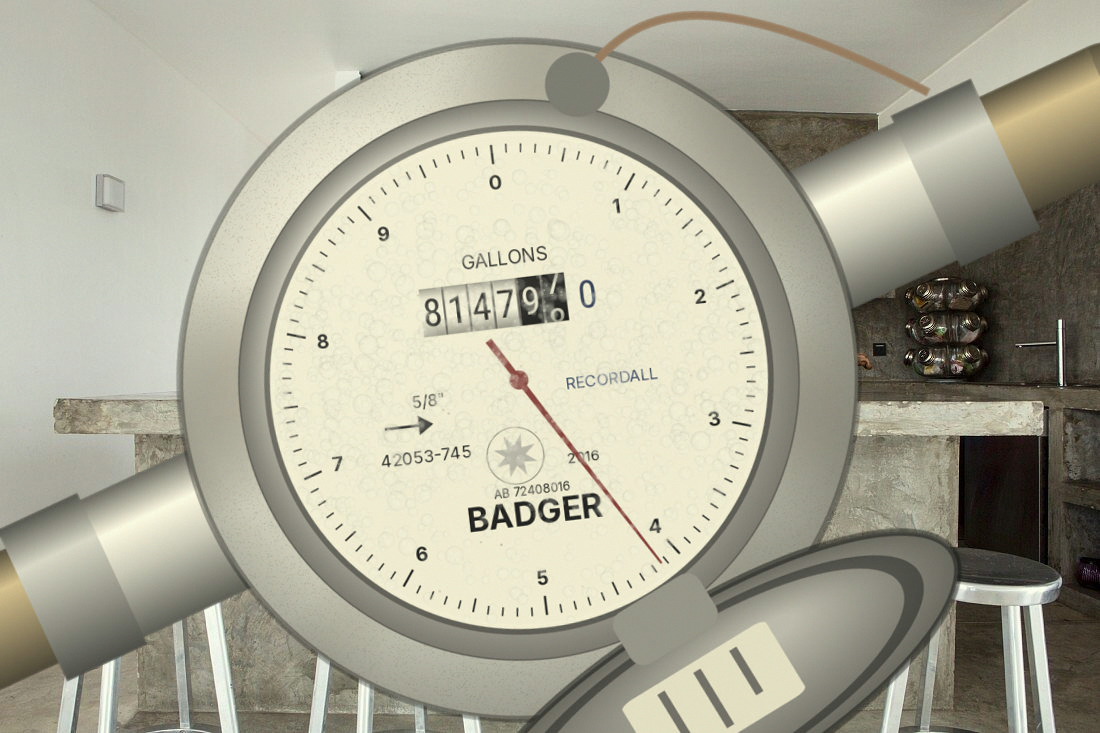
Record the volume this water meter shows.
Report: 8147974.1 gal
